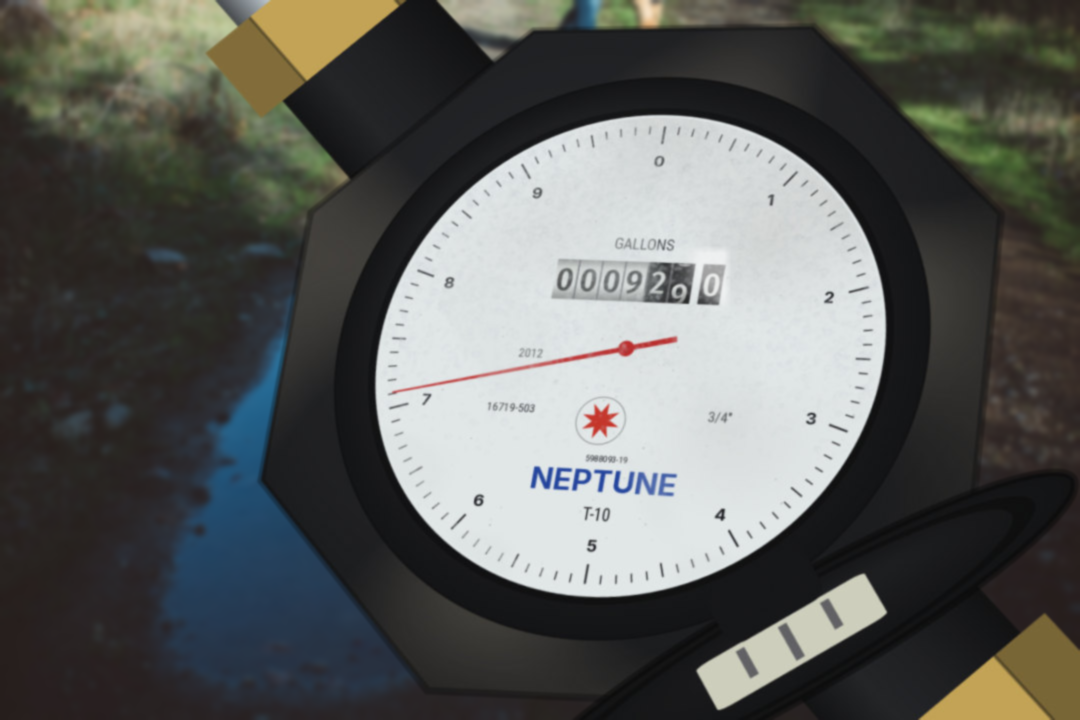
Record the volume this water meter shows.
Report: 9287.1 gal
